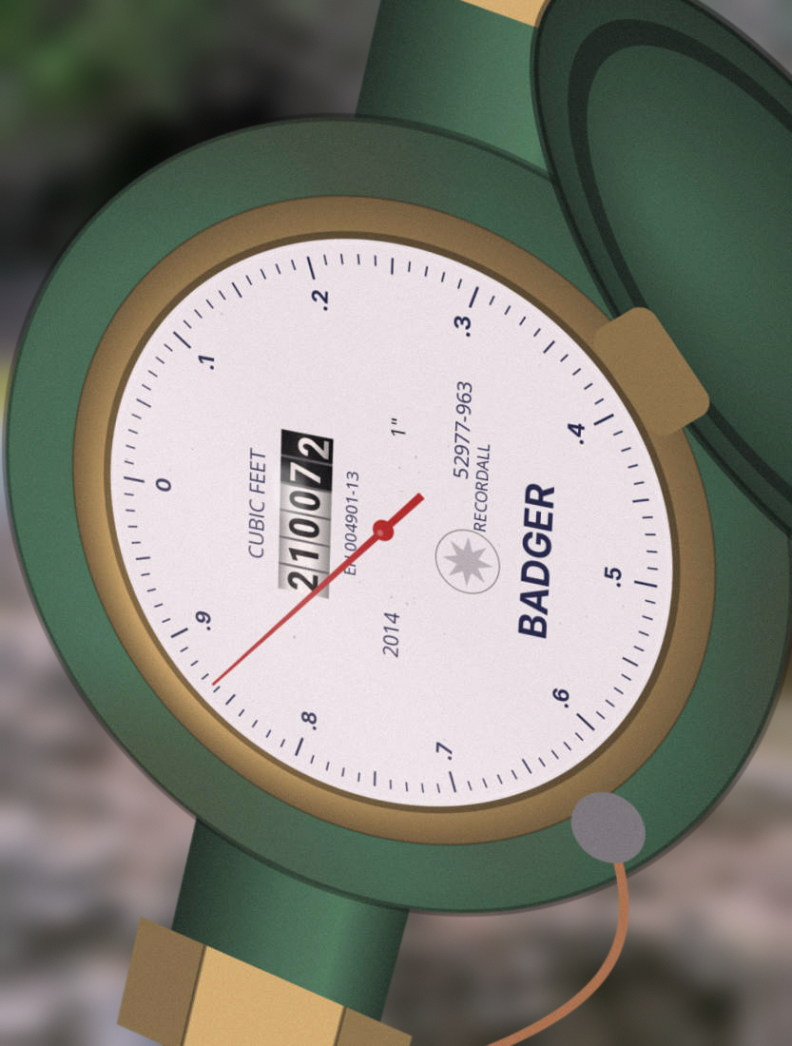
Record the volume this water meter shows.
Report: 210071.86 ft³
